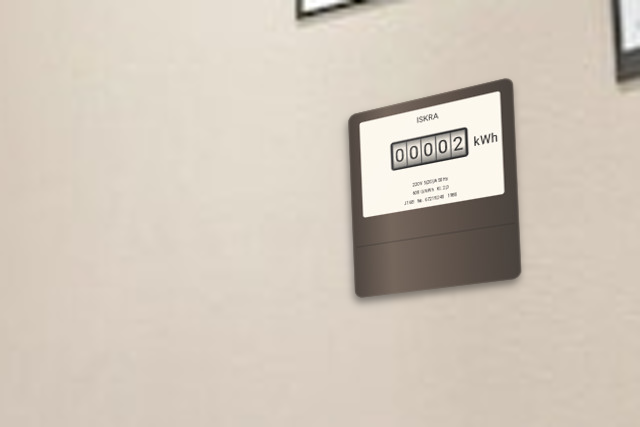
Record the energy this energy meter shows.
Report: 2 kWh
